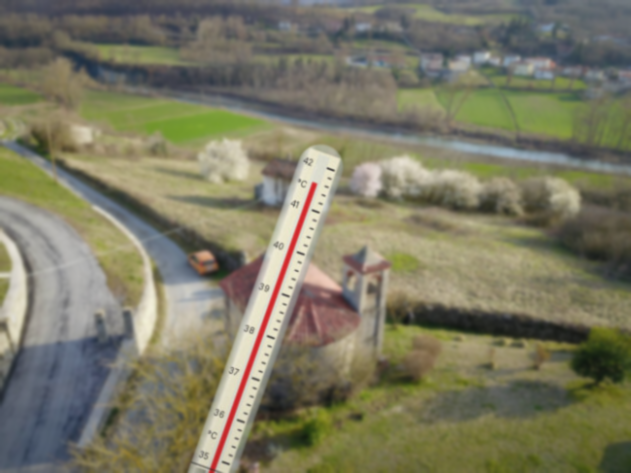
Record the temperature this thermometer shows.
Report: 41.6 °C
